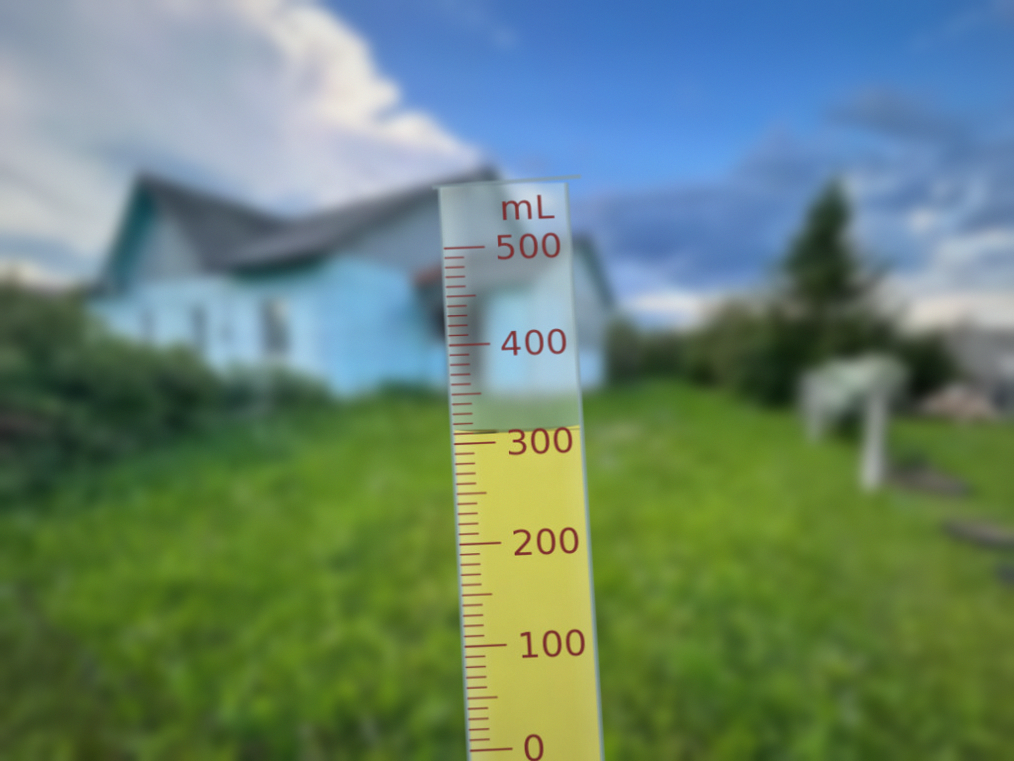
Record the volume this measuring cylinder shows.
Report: 310 mL
